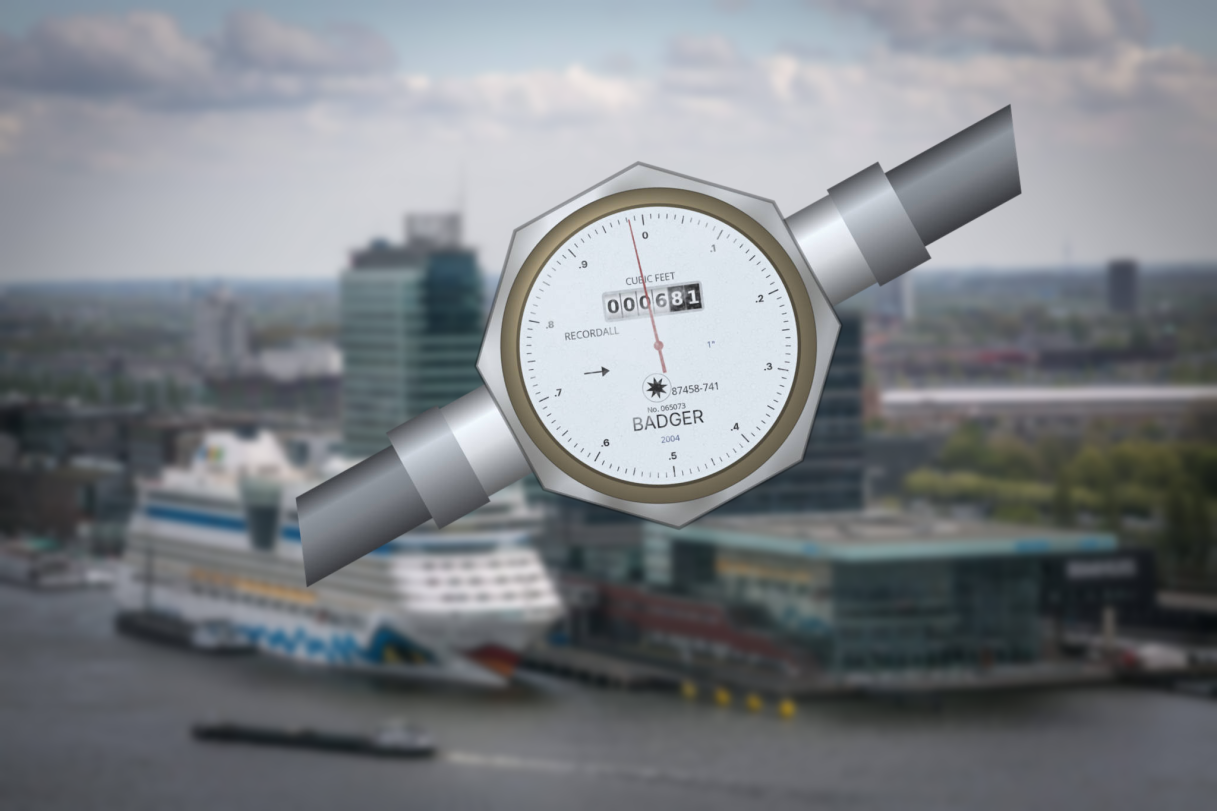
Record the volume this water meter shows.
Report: 680.98 ft³
